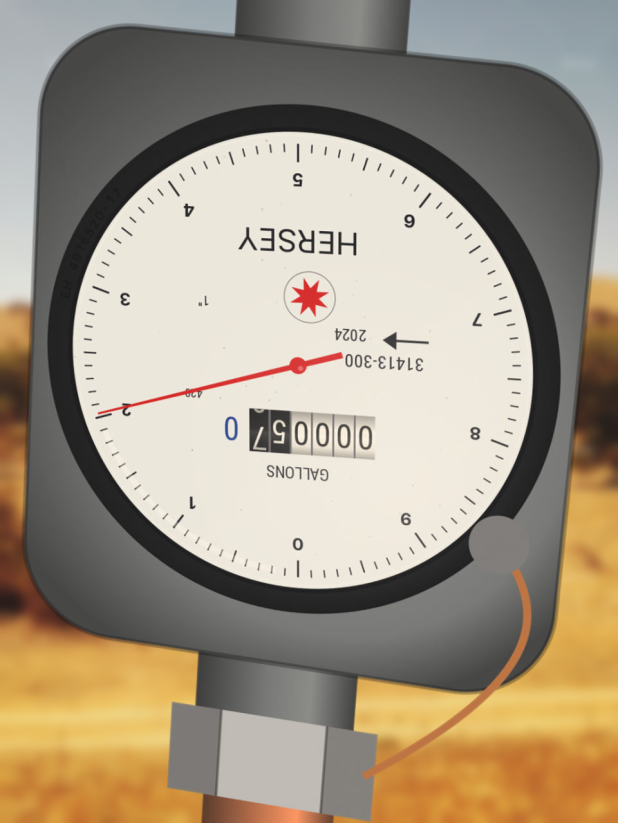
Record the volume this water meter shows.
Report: 572.0 gal
